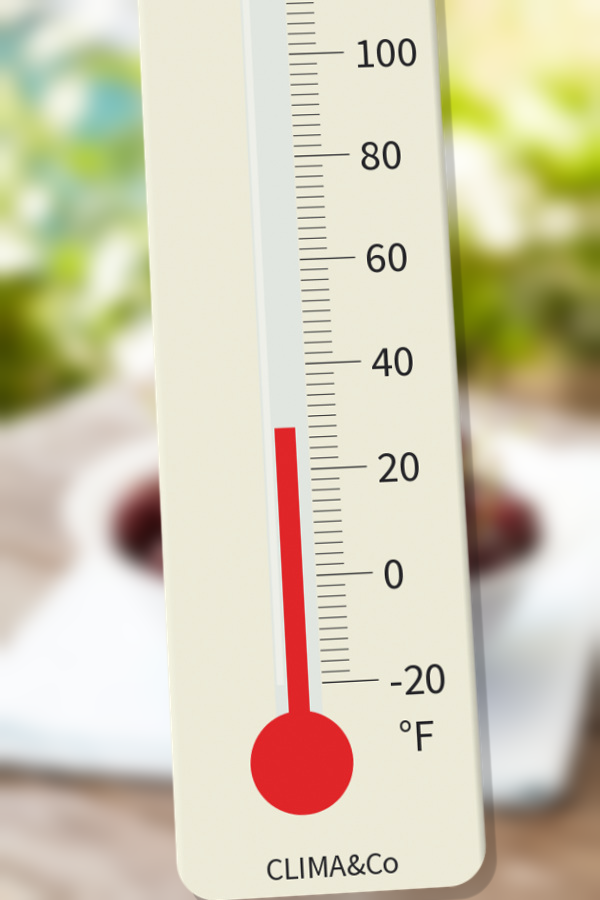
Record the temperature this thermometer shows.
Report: 28 °F
